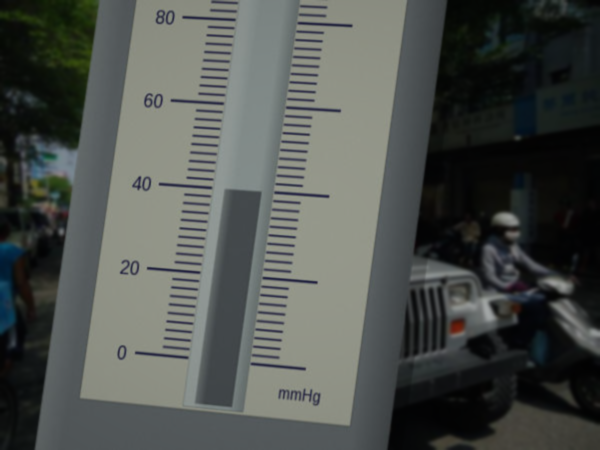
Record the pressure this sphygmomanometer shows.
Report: 40 mmHg
